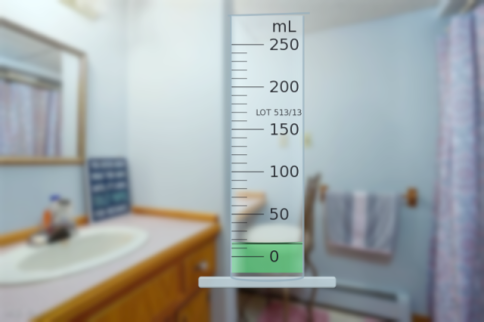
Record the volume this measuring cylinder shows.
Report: 15 mL
